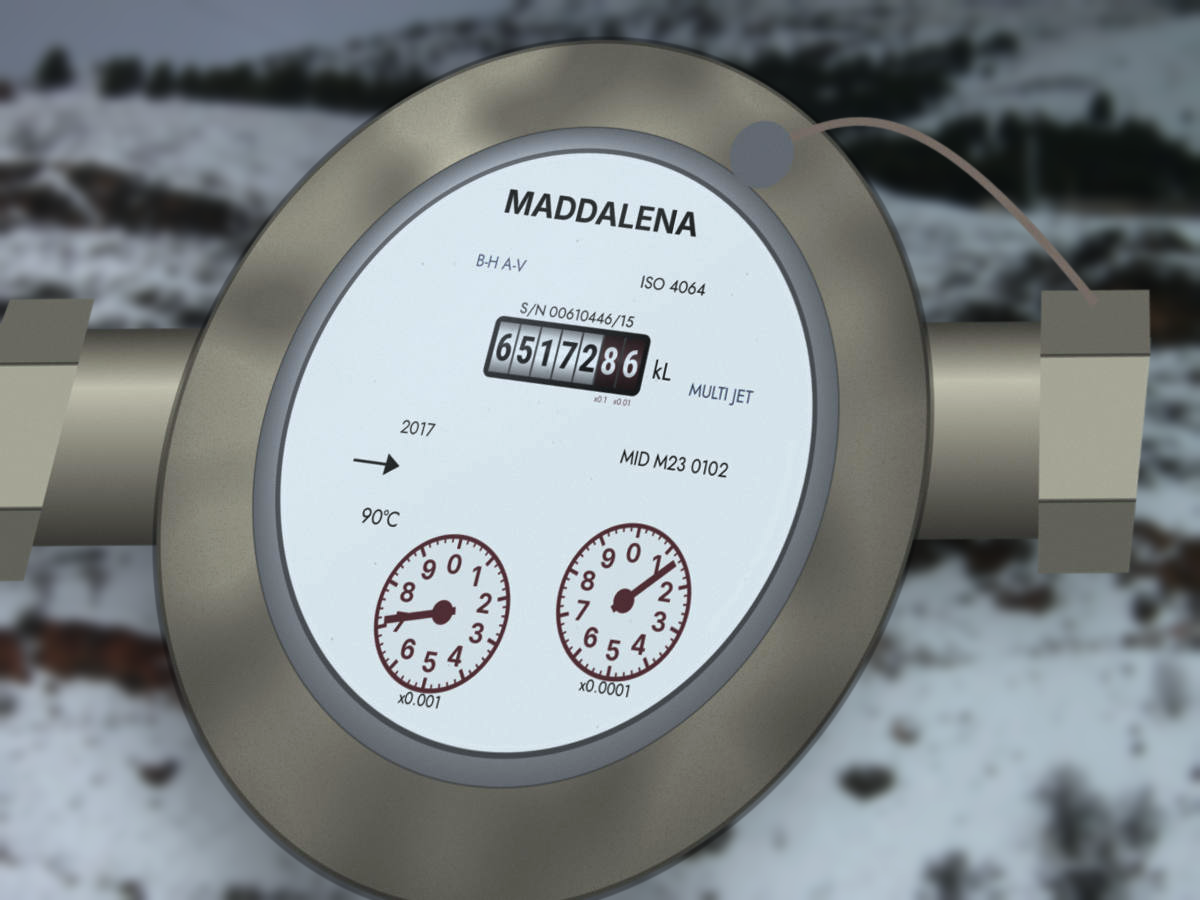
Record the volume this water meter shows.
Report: 65172.8671 kL
